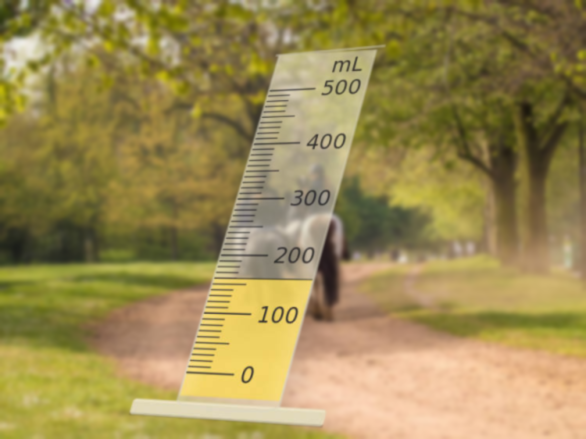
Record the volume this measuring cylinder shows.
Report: 160 mL
